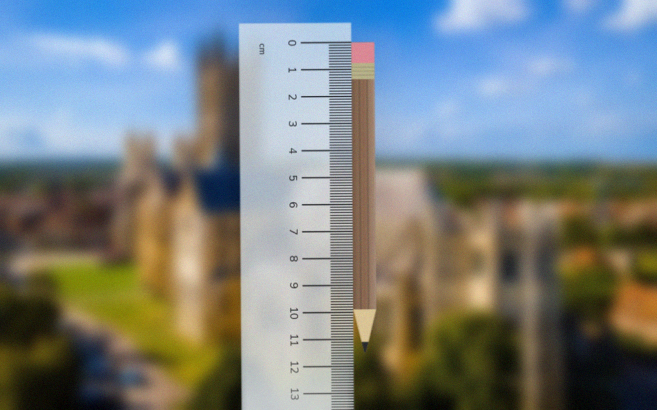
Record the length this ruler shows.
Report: 11.5 cm
